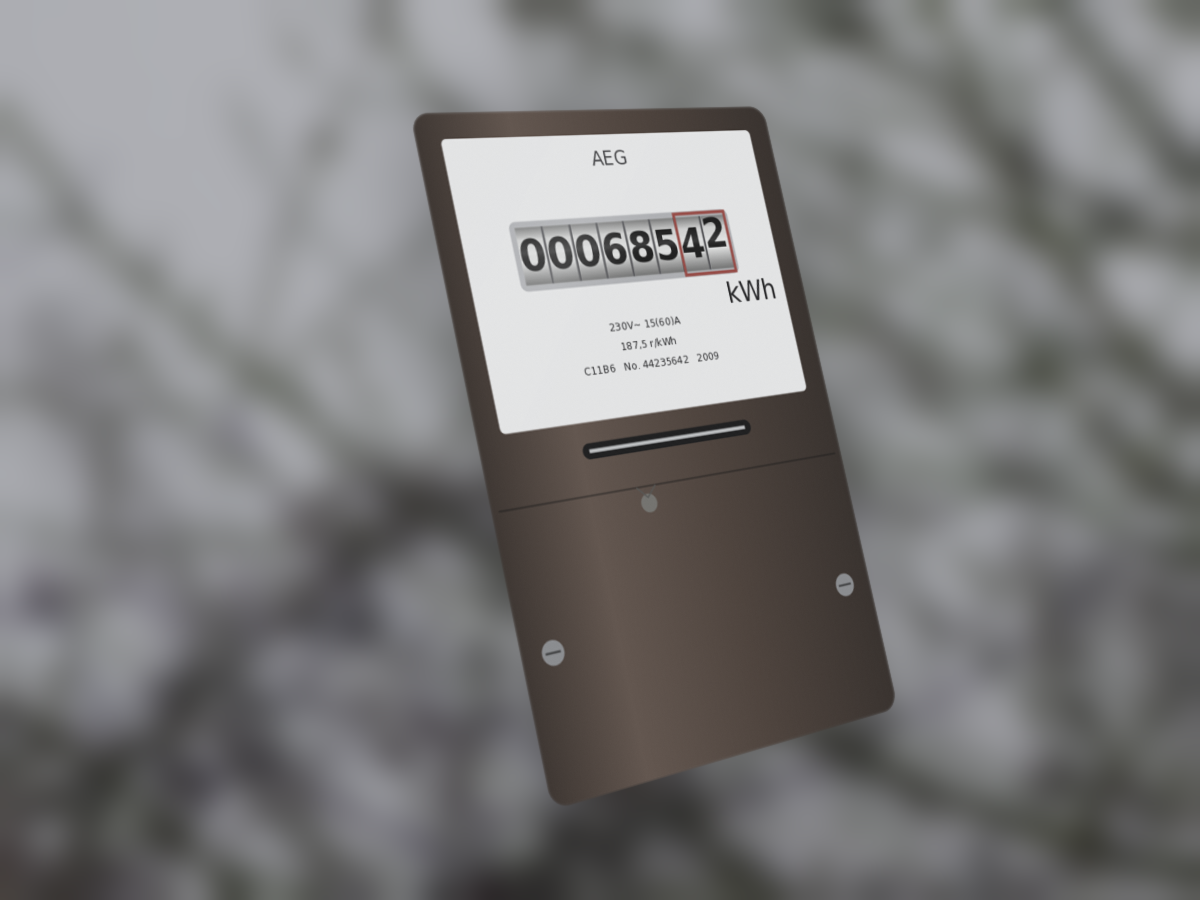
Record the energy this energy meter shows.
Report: 685.42 kWh
